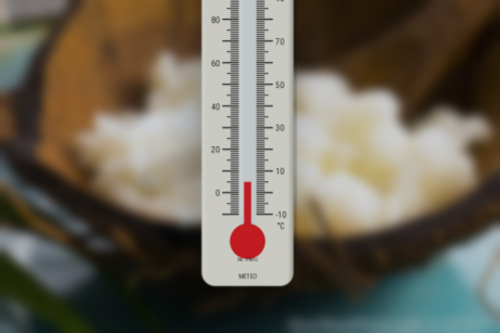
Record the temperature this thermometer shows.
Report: 5 °C
